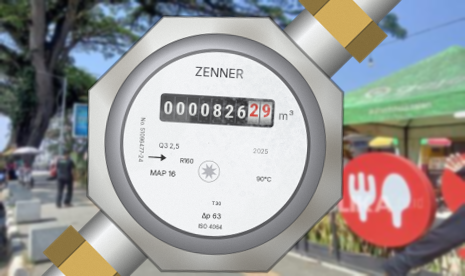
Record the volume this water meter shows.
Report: 826.29 m³
